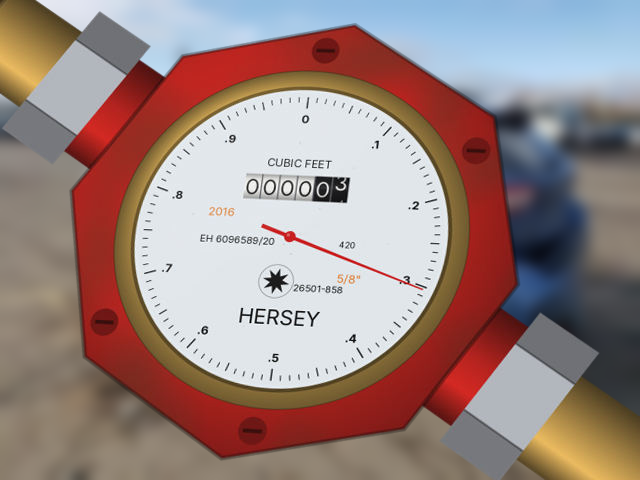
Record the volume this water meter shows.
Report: 3.30 ft³
